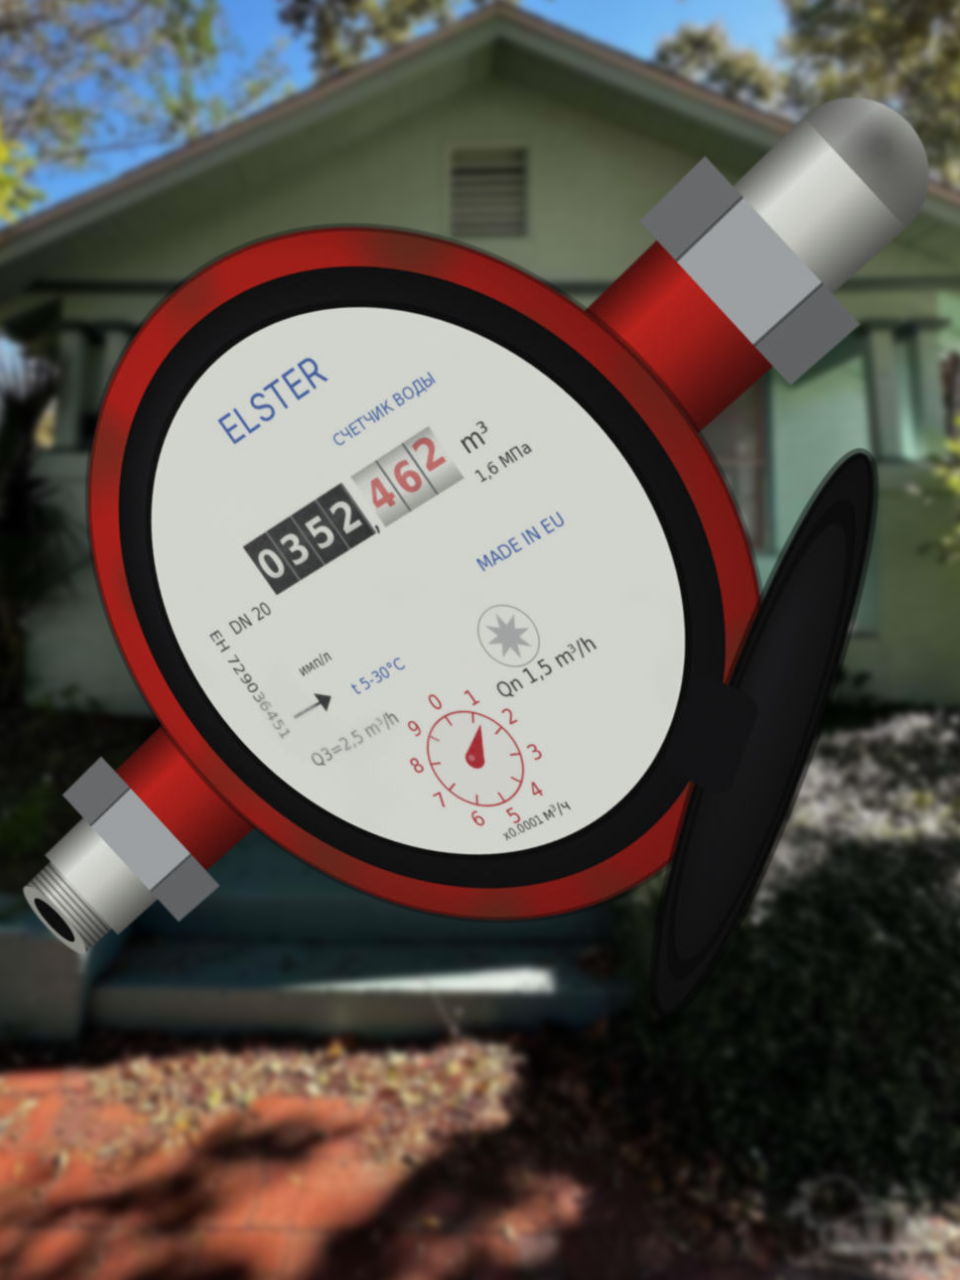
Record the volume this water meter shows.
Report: 352.4621 m³
